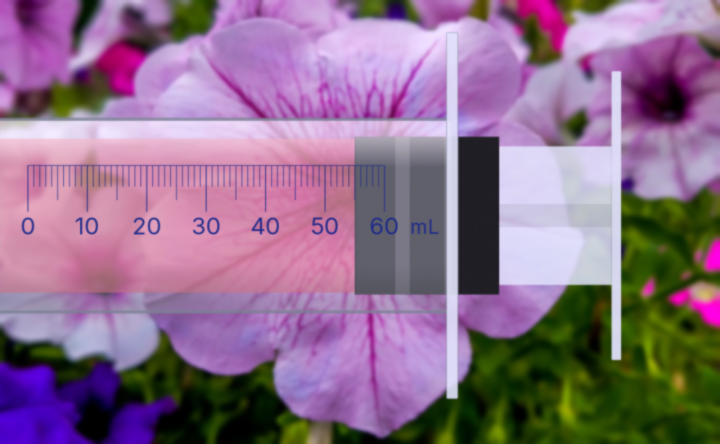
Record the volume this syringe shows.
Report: 55 mL
